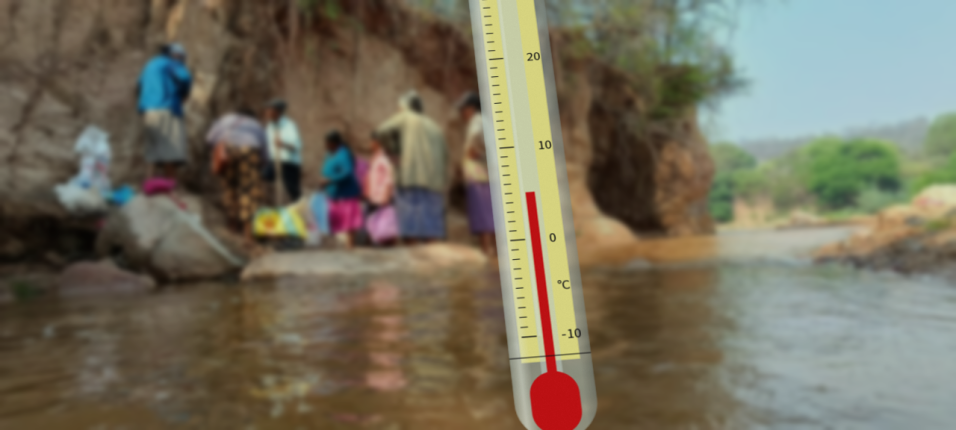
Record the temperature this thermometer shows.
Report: 5 °C
